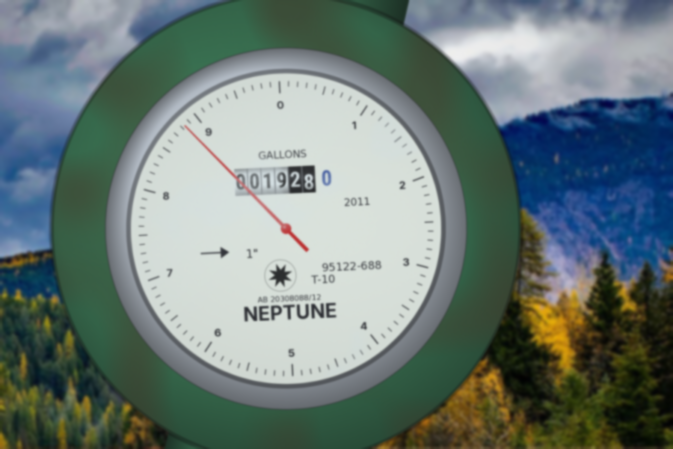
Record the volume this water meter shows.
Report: 19278.8 gal
